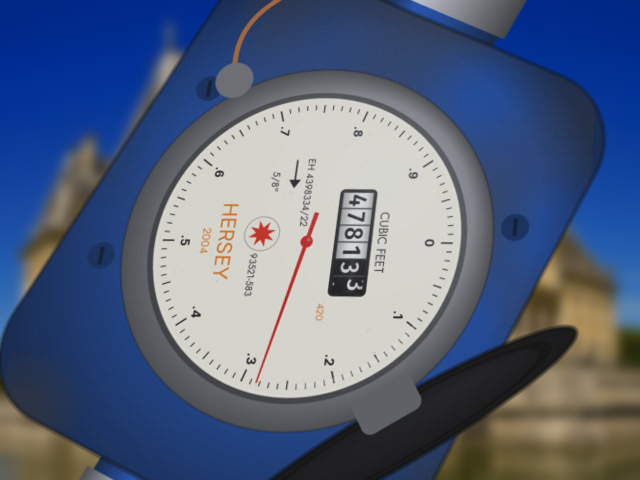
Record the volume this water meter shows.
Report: 478133.28 ft³
